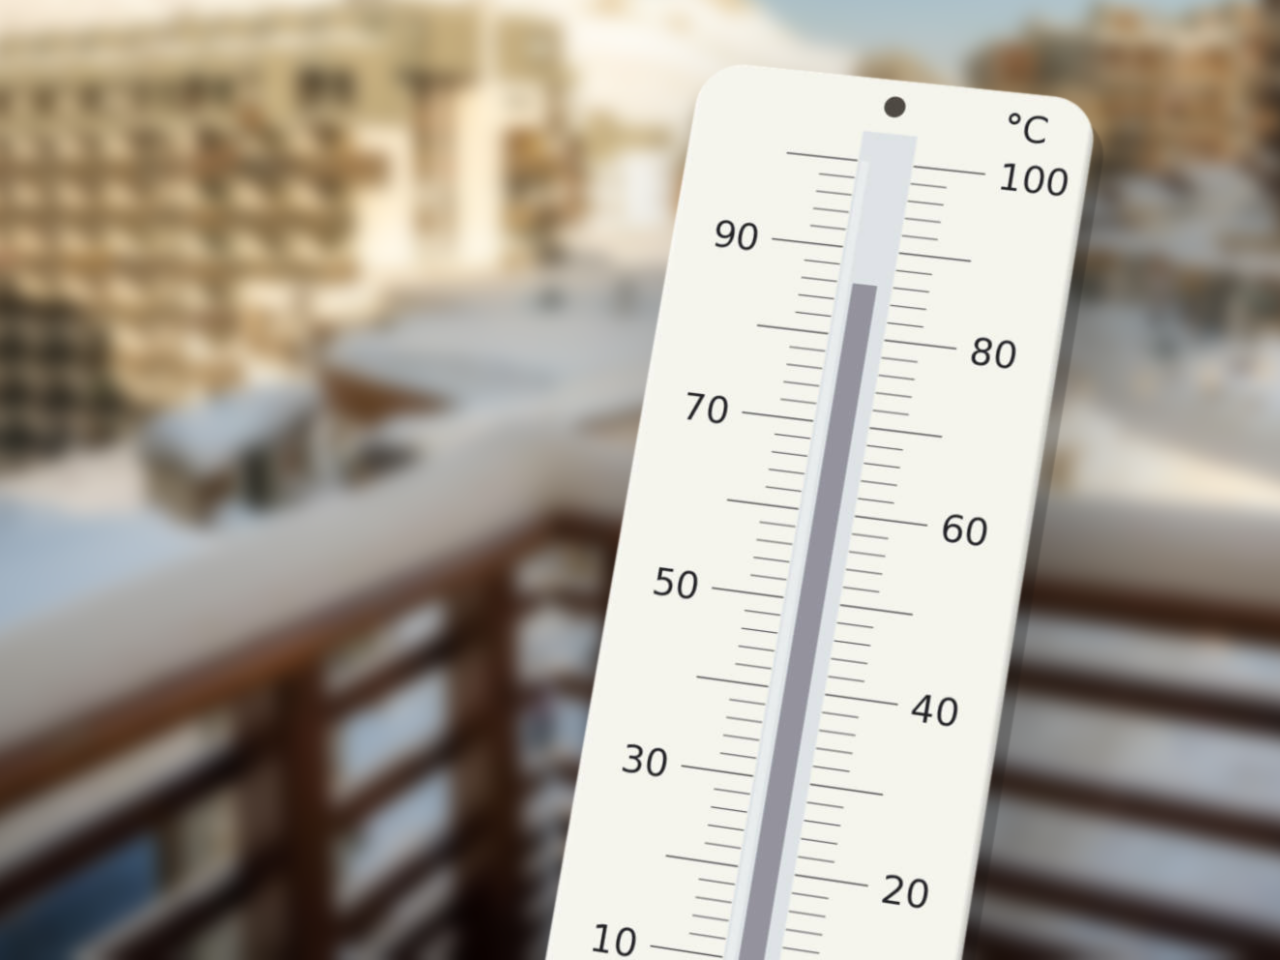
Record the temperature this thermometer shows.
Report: 86 °C
